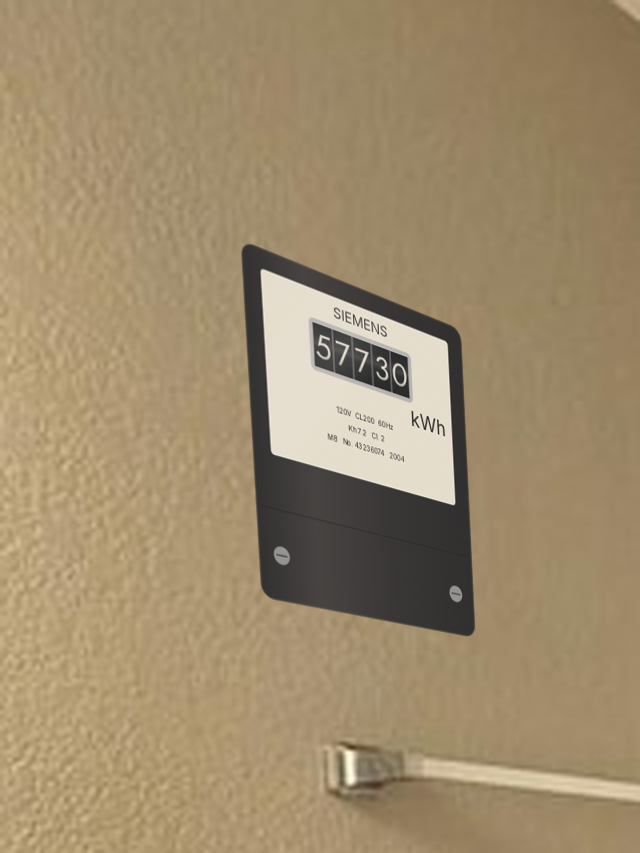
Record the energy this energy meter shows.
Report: 57730 kWh
